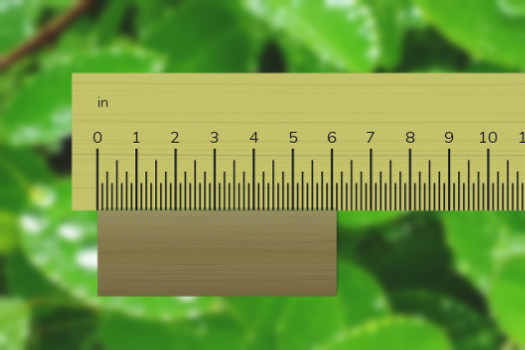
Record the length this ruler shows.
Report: 6.125 in
